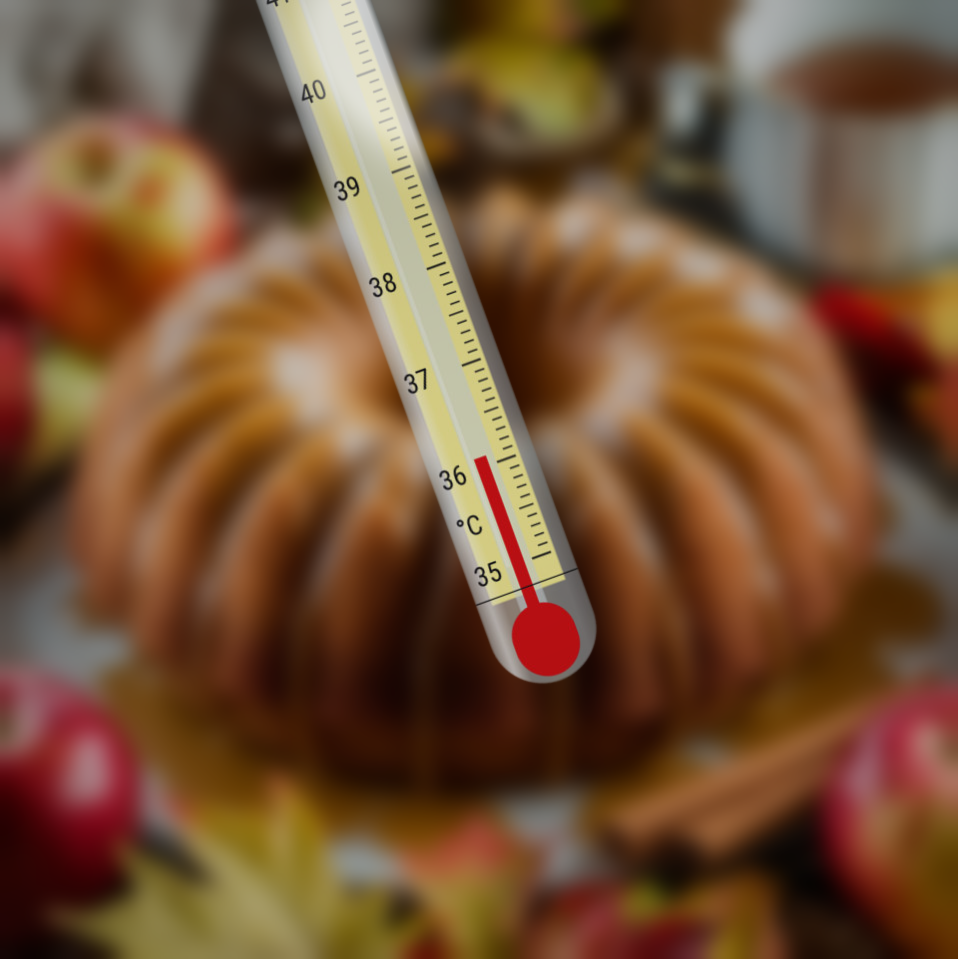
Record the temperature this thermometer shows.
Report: 36.1 °C
